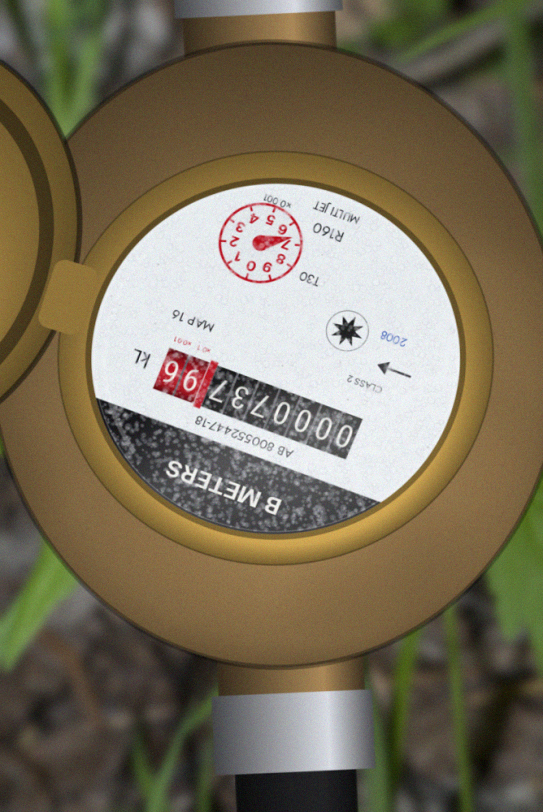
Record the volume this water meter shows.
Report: 737.966 kL
